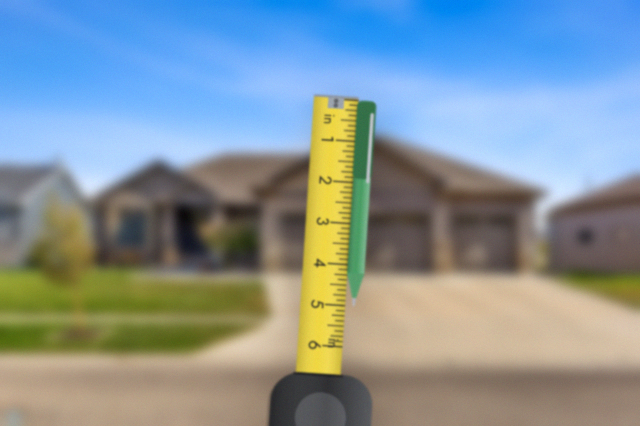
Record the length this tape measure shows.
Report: 5 in
